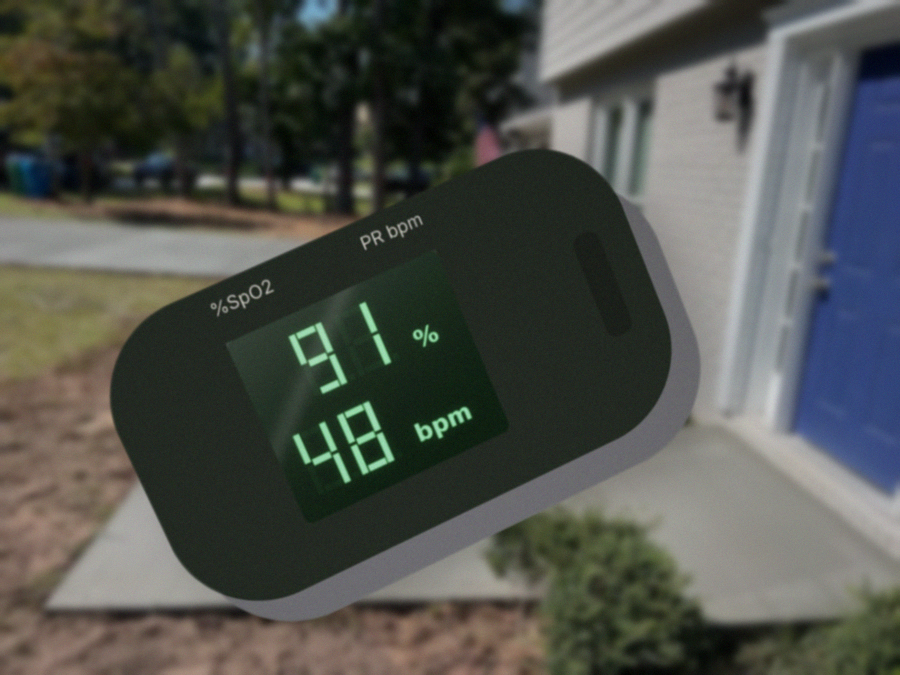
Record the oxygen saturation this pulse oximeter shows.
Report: 91 %
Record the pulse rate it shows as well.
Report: 48 bpm
